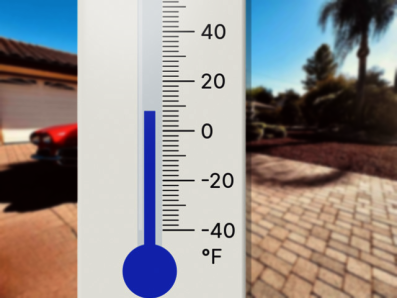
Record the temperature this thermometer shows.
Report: 8 °F
